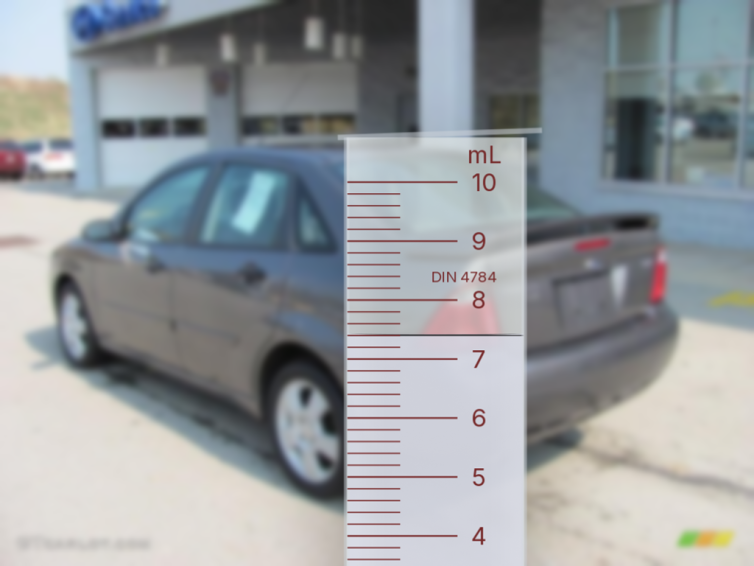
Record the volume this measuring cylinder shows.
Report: 7.4 mL
